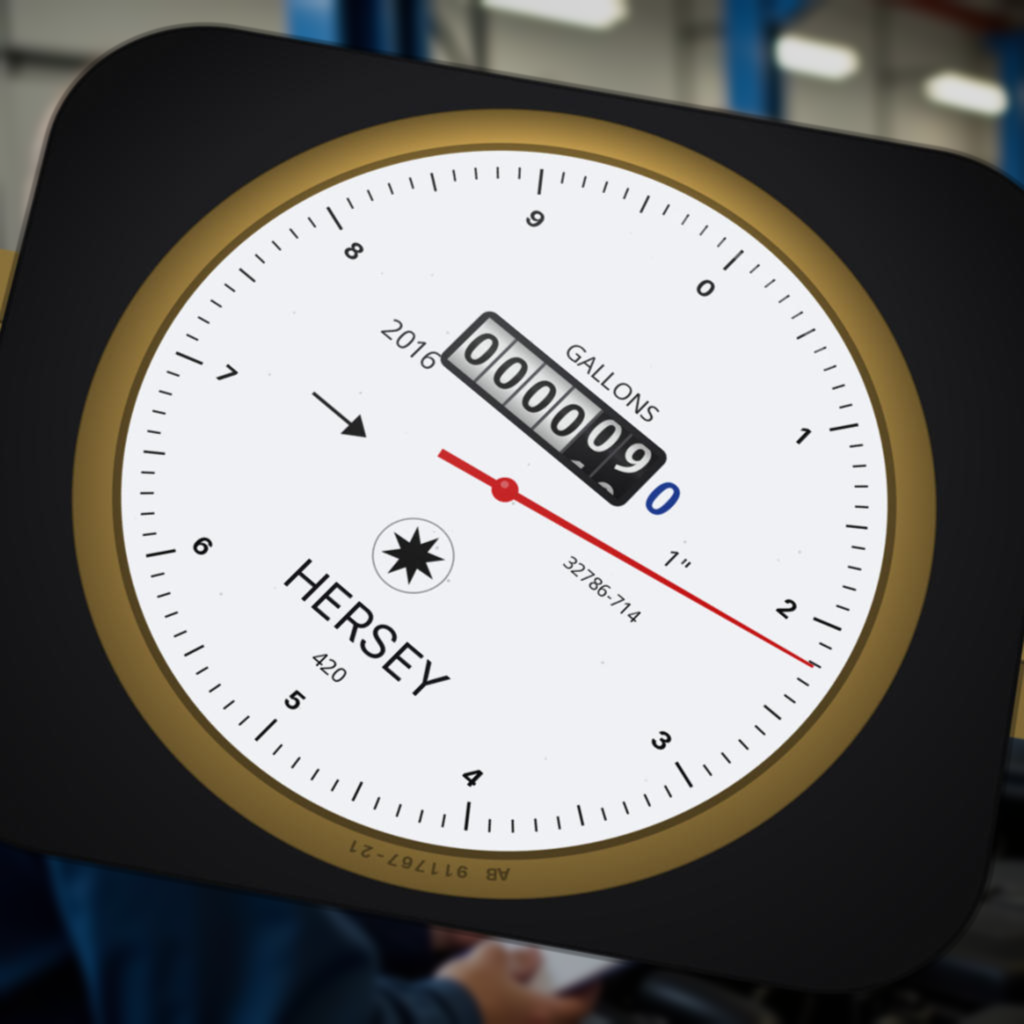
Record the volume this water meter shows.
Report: 92.2 gal
